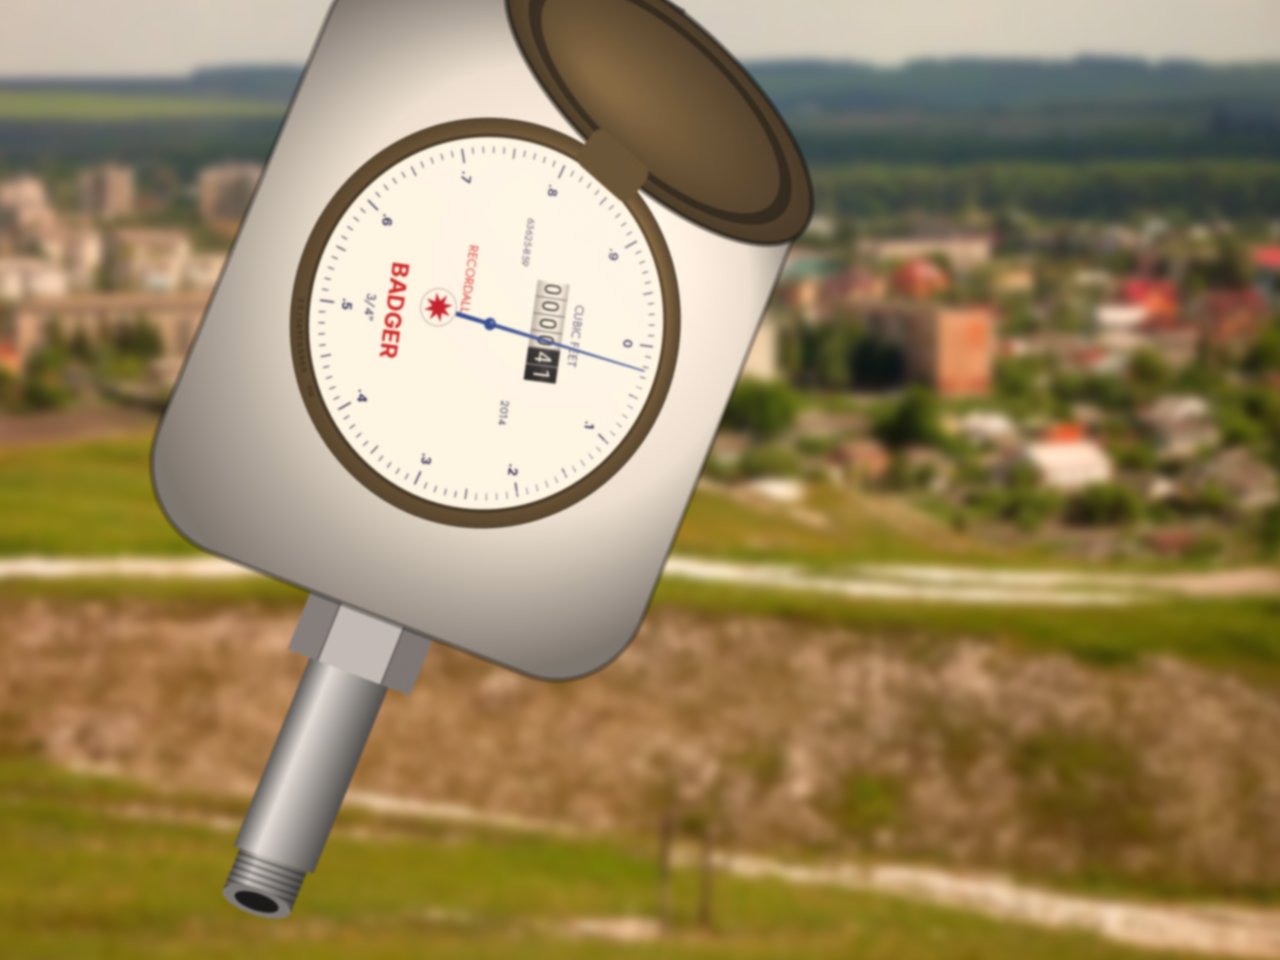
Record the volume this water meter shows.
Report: 41.02 ft³
